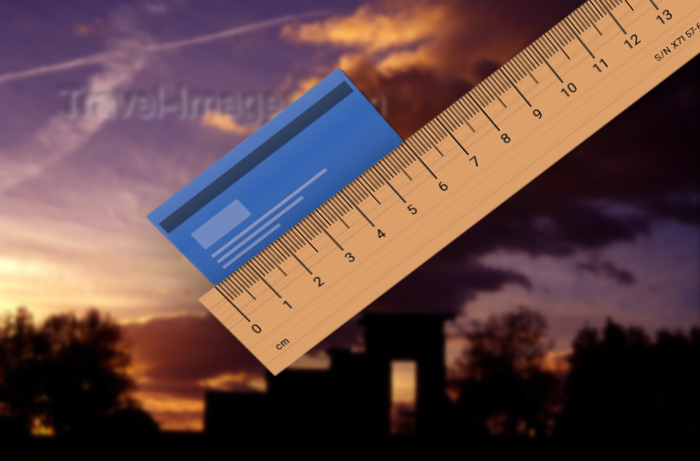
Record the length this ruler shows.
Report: 6 cm
